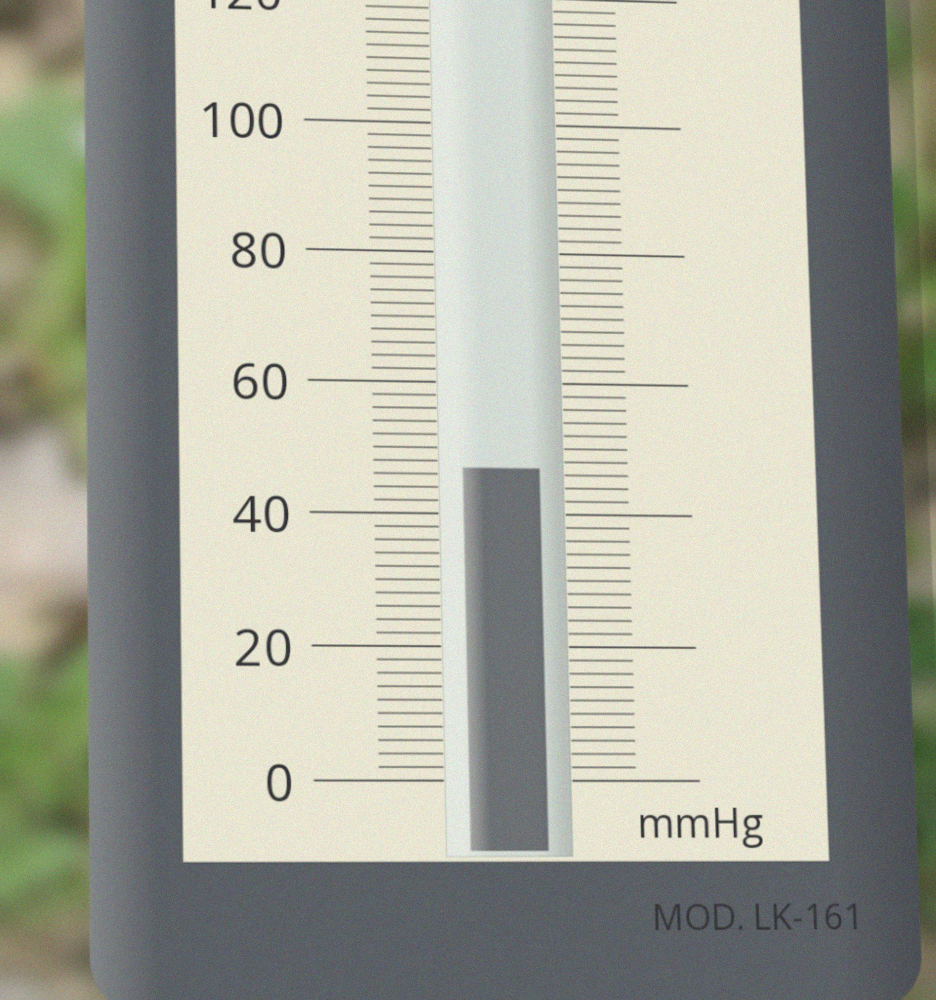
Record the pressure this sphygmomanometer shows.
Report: 47 mmHg
